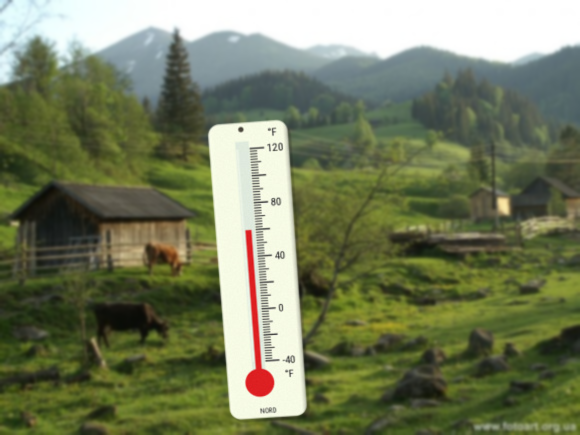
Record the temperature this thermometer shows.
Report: 60 °F
